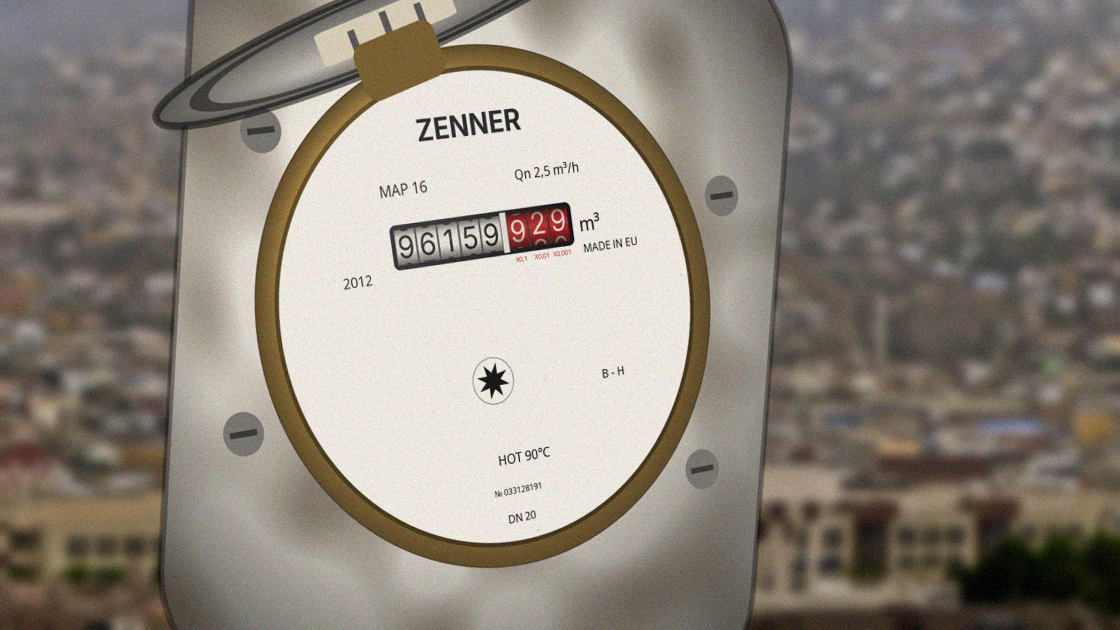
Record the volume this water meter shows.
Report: 96159.929 m³
